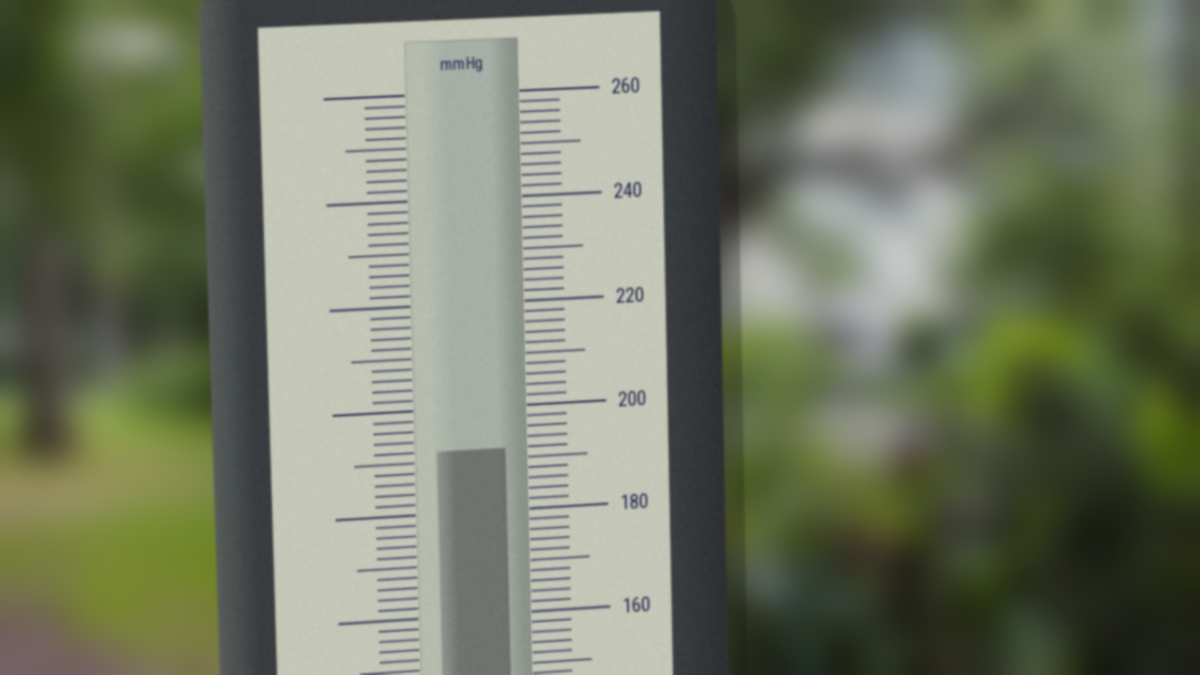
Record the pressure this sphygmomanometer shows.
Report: 192 mmHg
